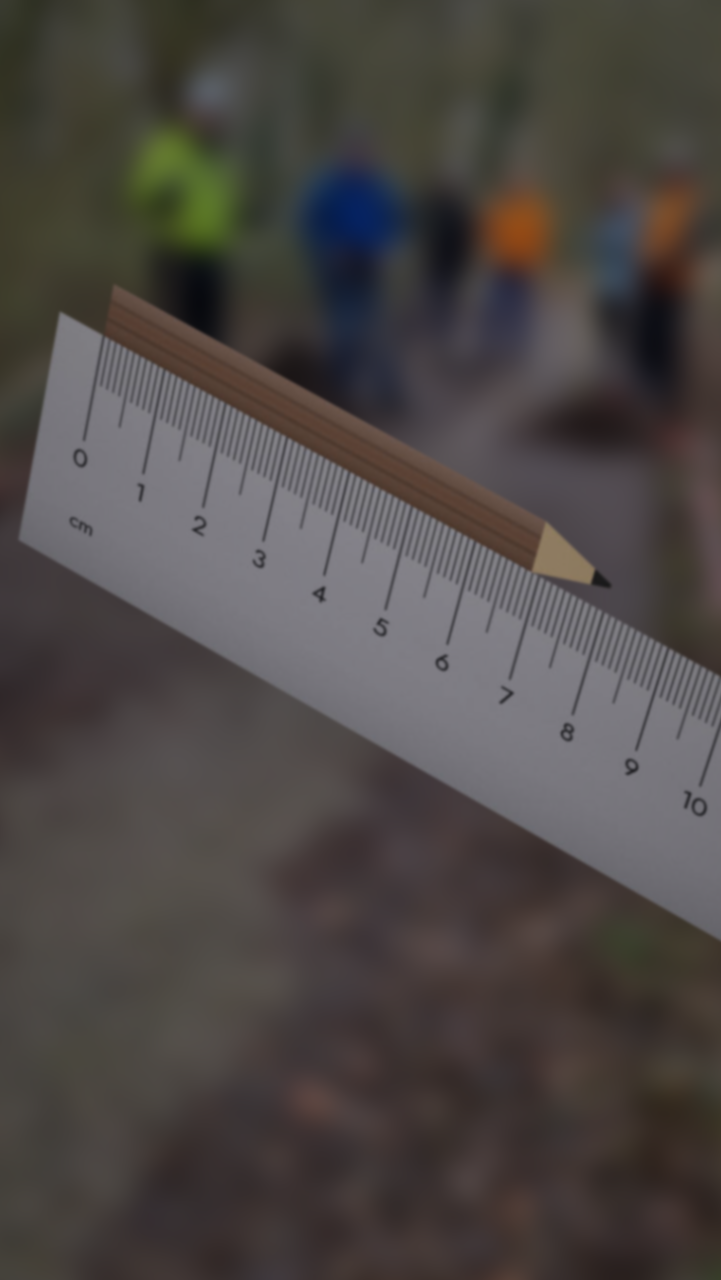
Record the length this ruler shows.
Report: 8 cm
